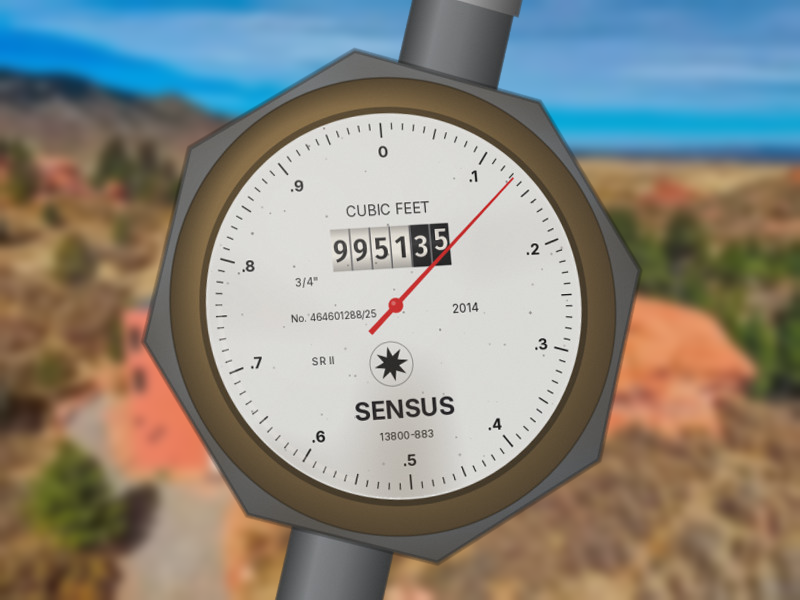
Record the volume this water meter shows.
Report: 995135.13 ft³
